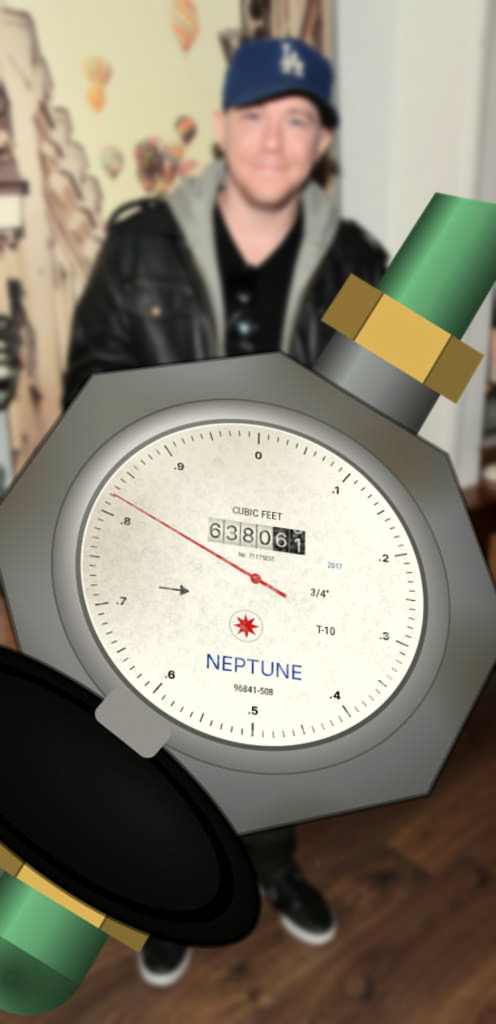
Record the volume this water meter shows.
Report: 638060.82 ft³
